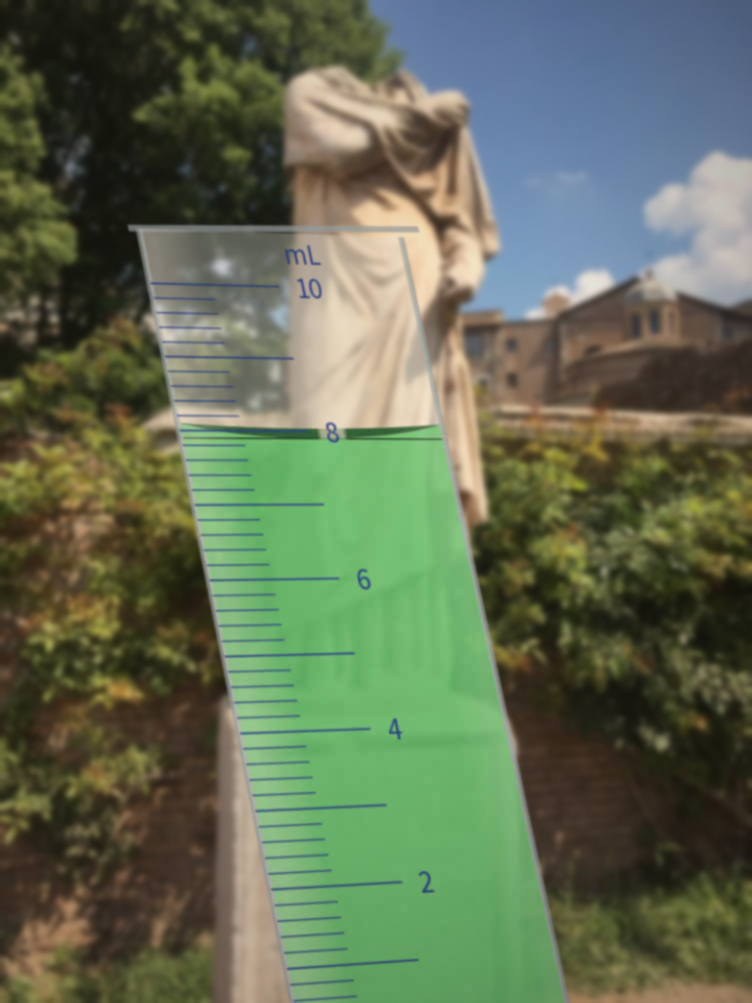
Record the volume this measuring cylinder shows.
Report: 7.9 mL
